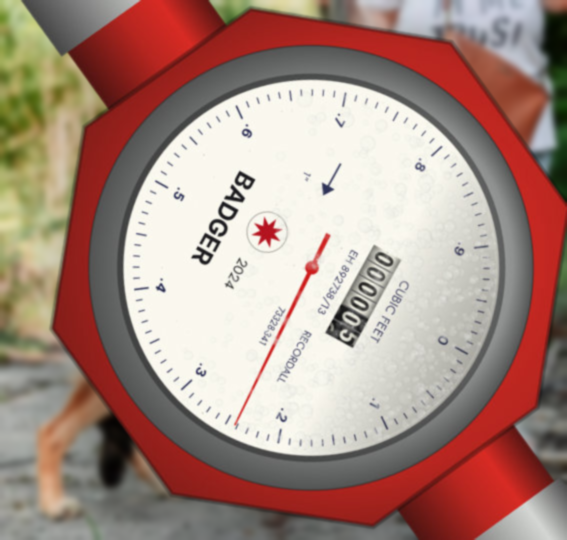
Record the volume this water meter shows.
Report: 5.24 ft³
